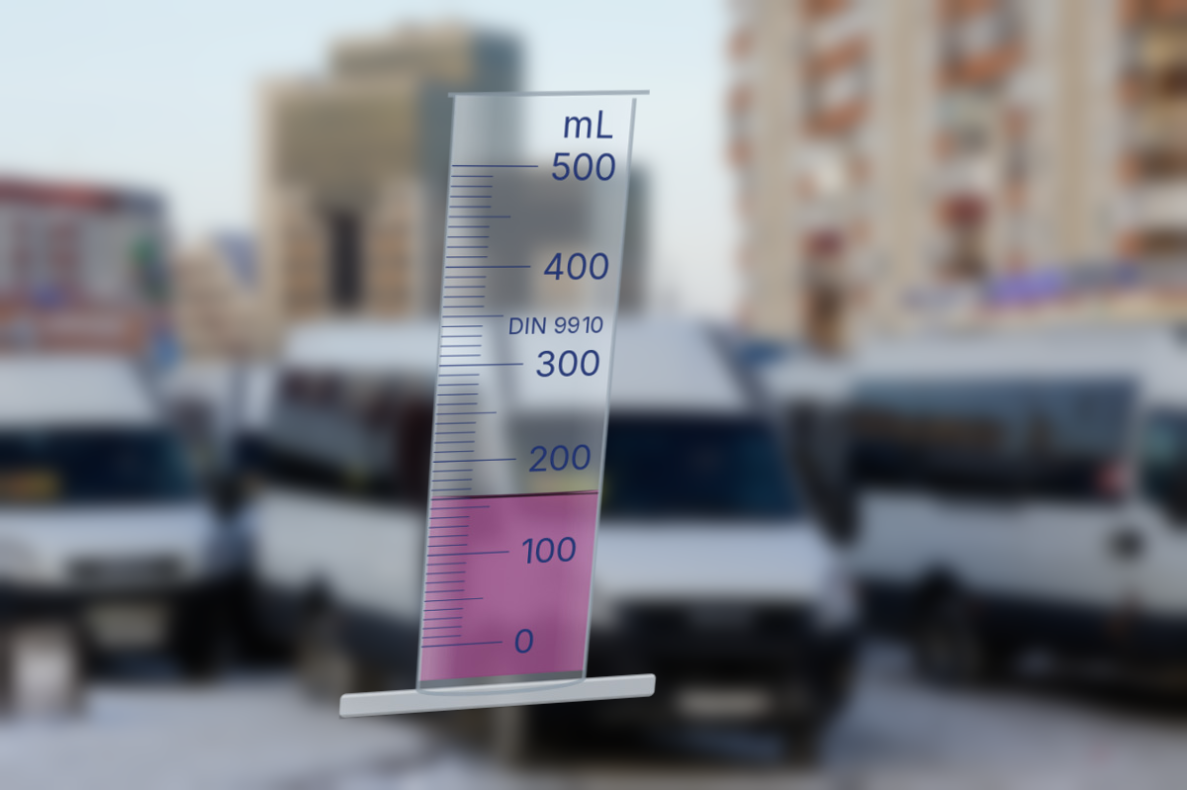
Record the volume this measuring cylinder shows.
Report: 160 mL
